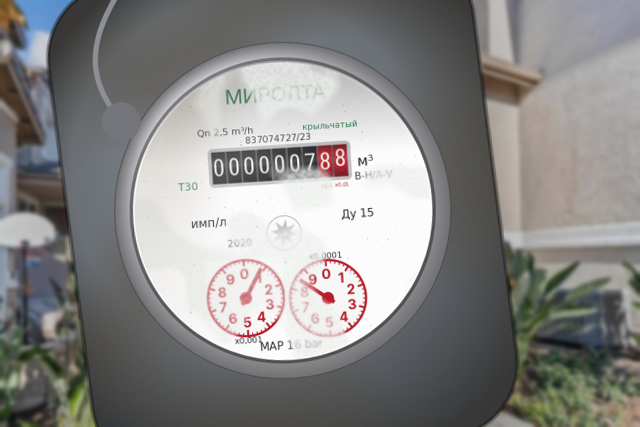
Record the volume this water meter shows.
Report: 7.8808 m³
